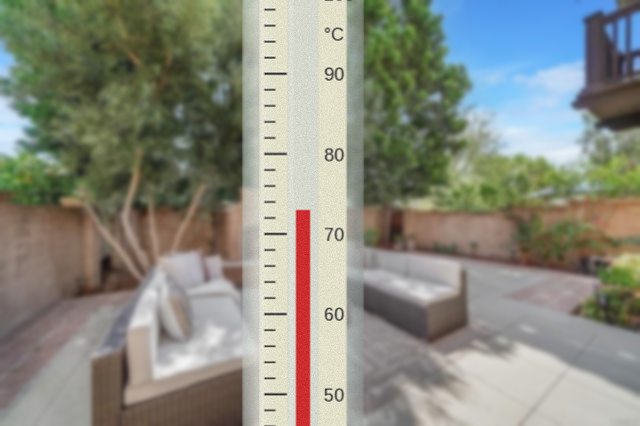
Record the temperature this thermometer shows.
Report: 73 °C
